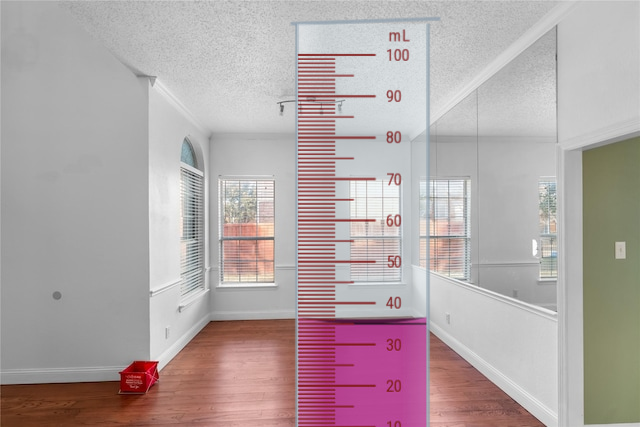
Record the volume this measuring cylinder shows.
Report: 35 mL
